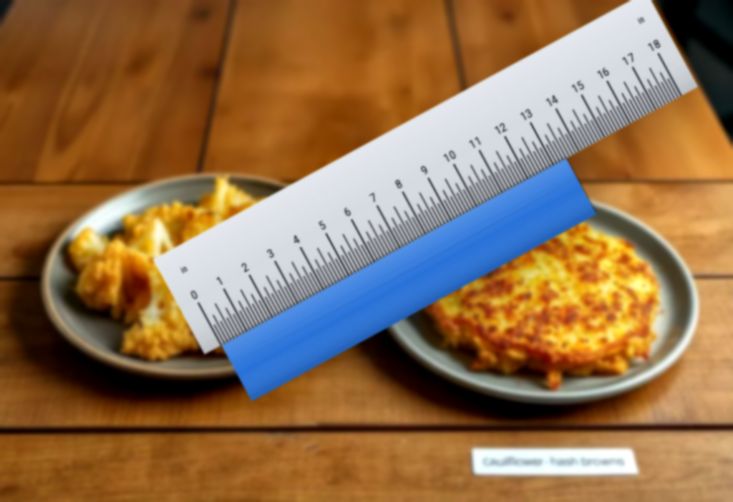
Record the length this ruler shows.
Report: 13.5 in
